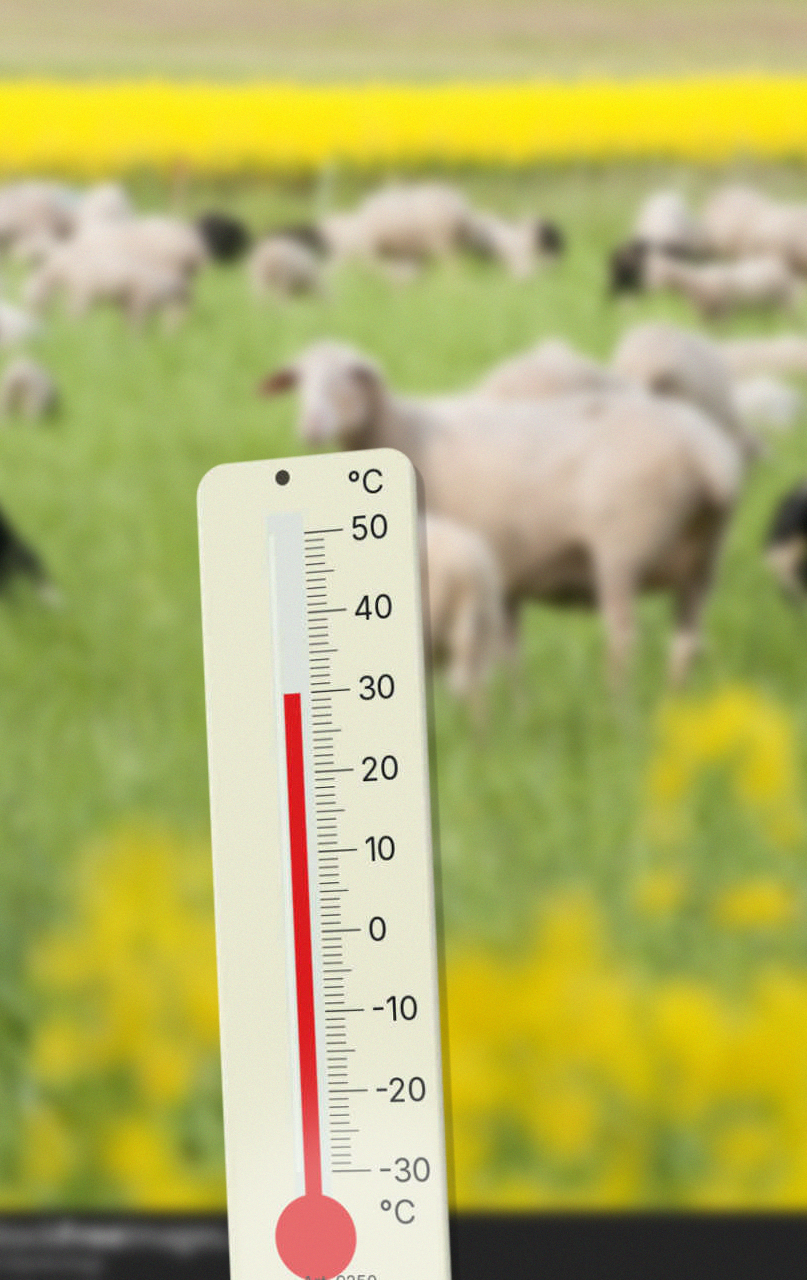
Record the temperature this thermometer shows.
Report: 30 °C
